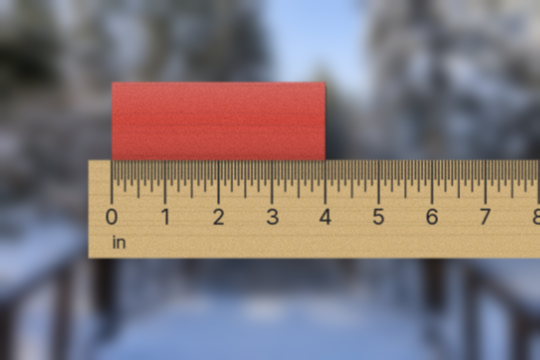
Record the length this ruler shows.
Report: 4 in
